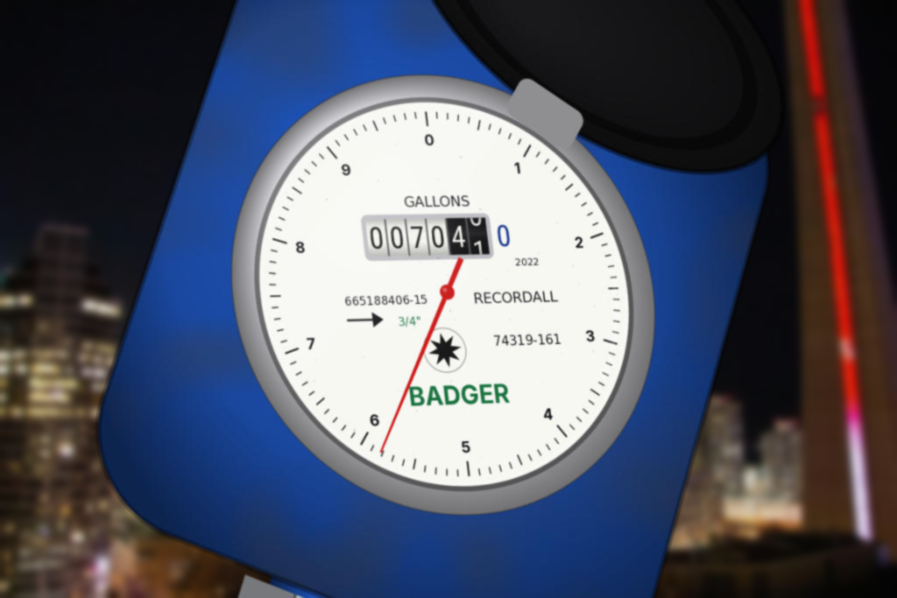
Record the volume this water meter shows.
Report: 70405.8 gal
